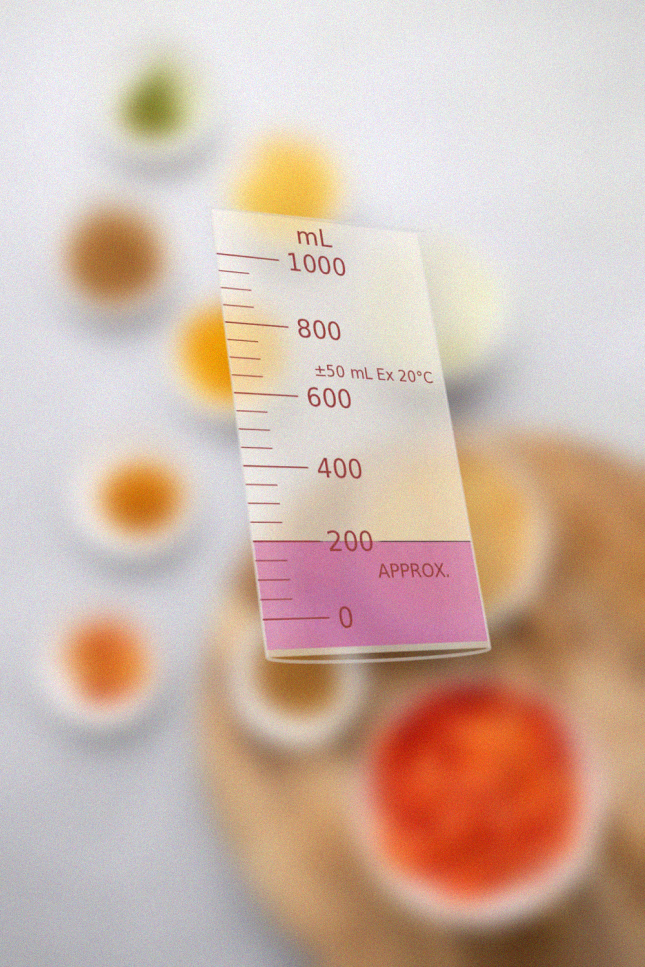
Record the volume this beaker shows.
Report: 200 mL
